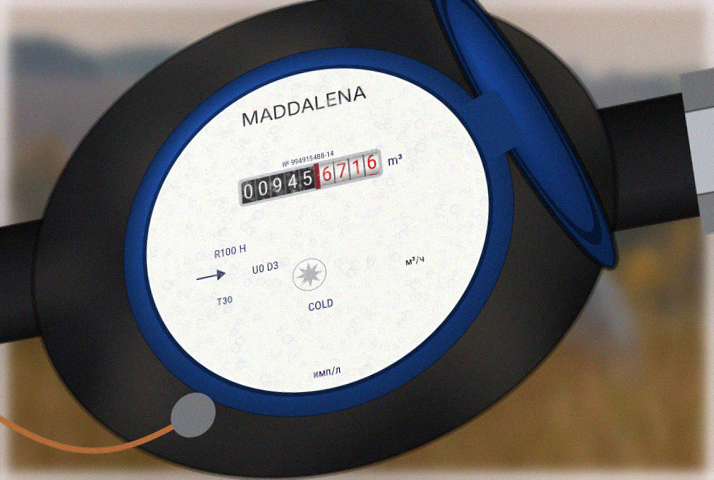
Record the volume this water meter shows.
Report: 945.6716 m³
